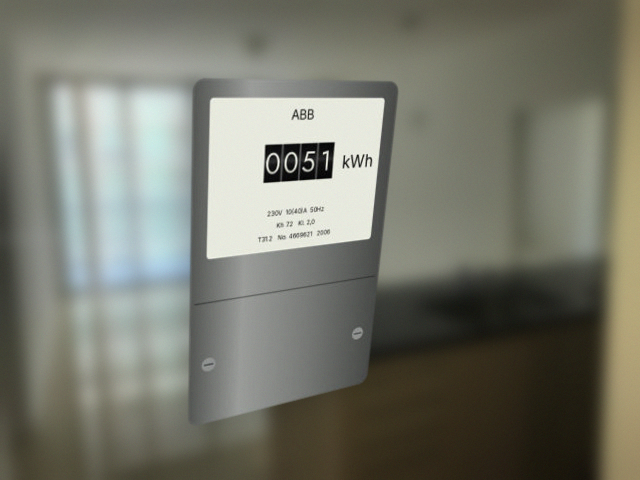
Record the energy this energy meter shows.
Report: 51 kWh
